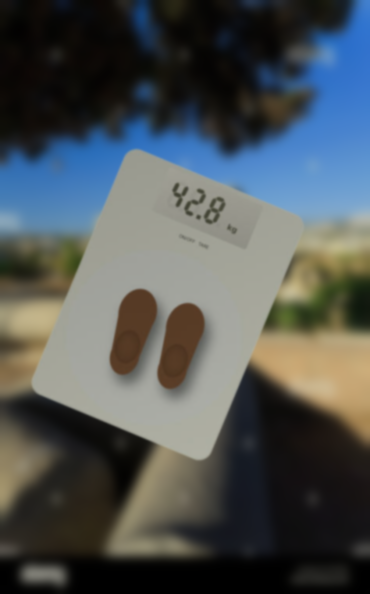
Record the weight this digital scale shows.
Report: 42.8 kg
